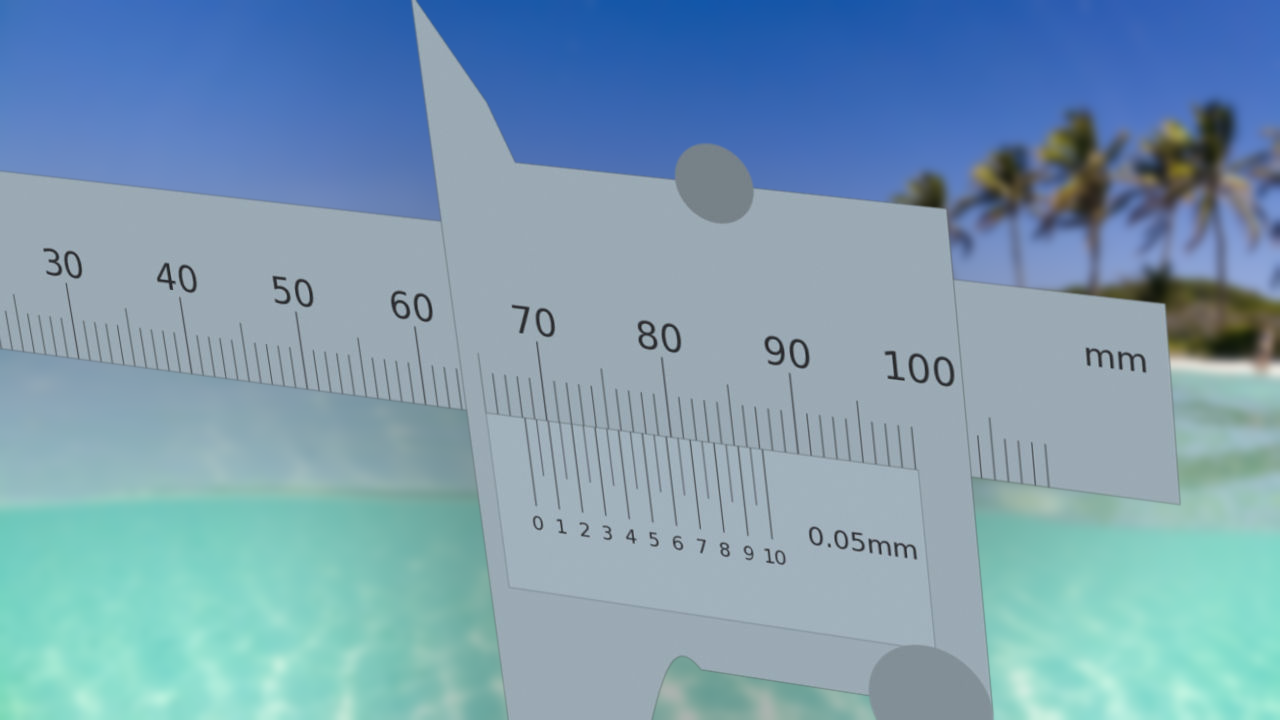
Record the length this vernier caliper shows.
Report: 68.2 mm
